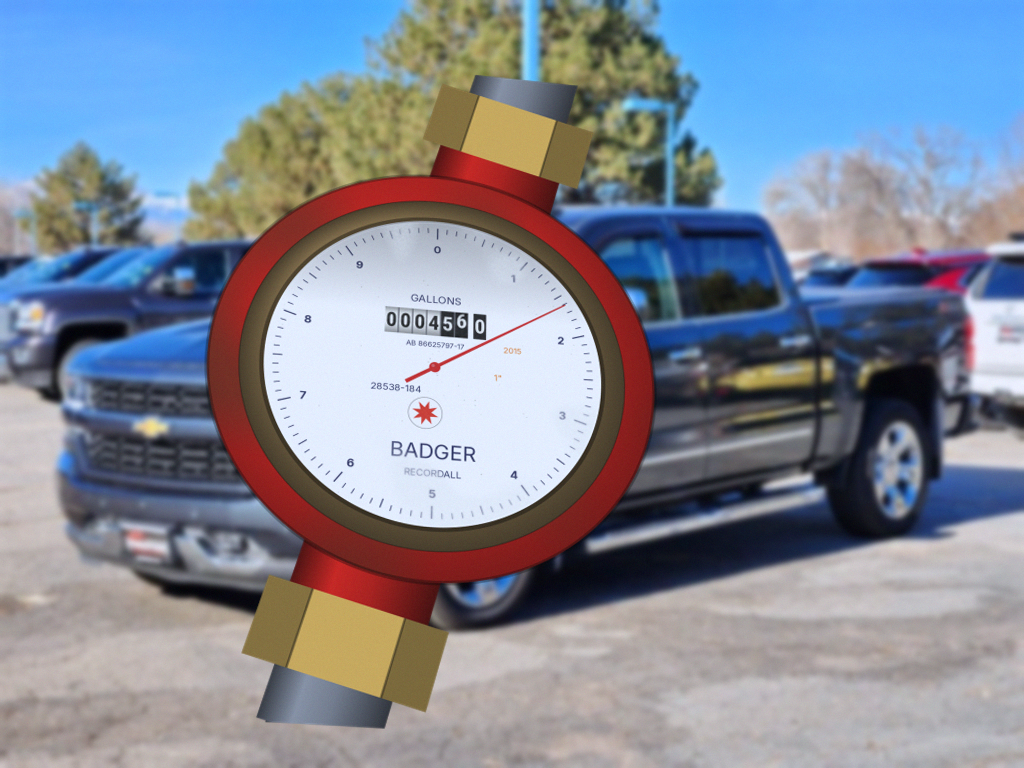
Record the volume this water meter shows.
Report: 4561.6 gal
